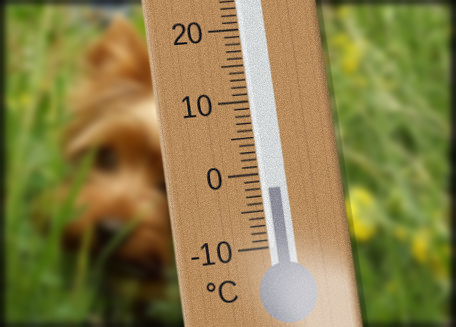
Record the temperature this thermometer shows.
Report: -2 °C
